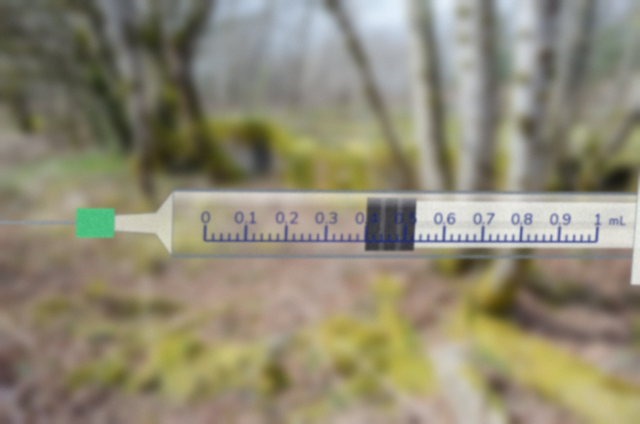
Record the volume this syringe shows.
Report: 0.4 mL
